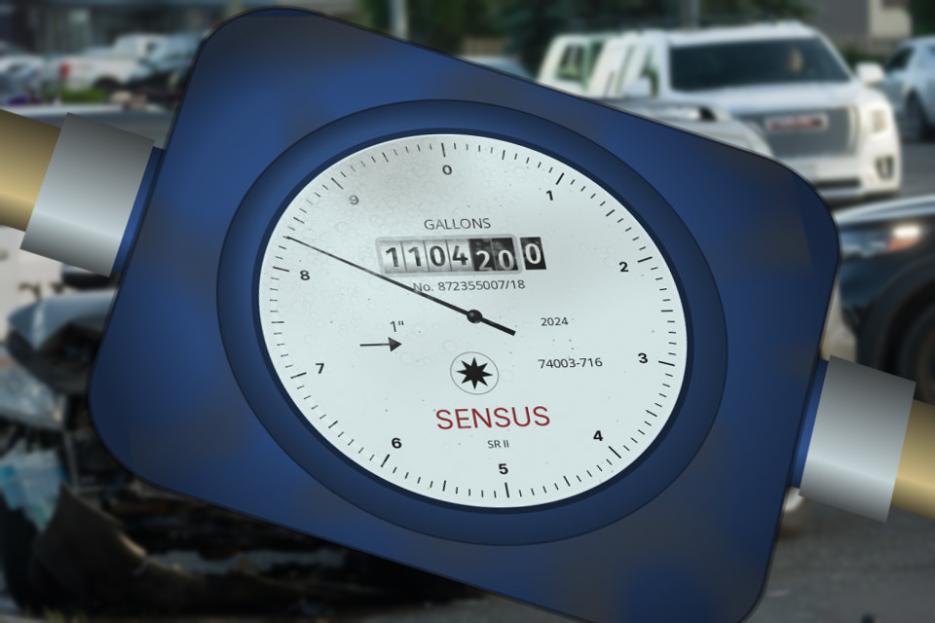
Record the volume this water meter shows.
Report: 1104198.3 gal
